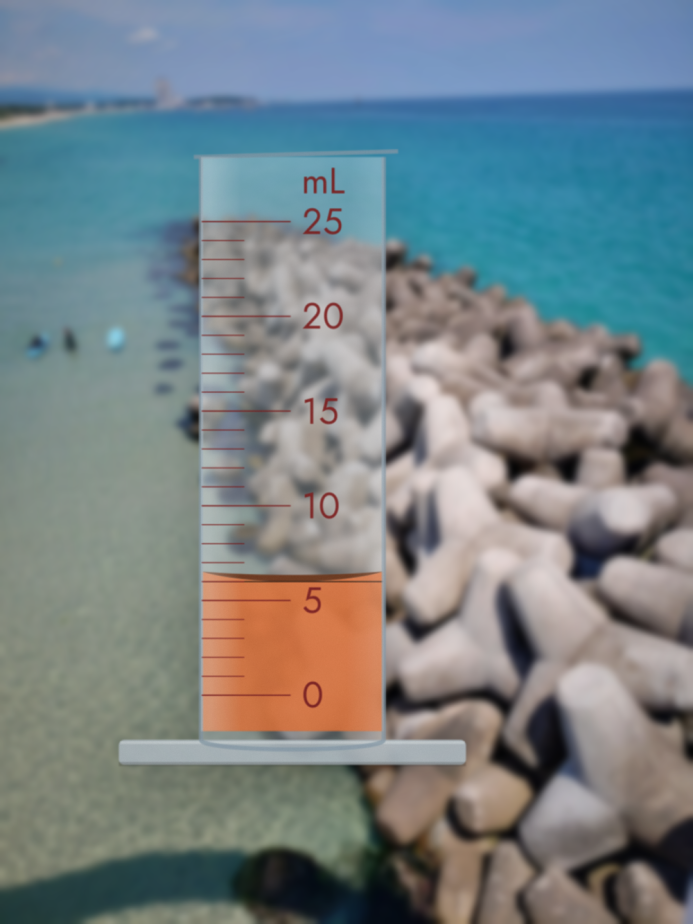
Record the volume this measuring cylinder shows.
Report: 6 mL
